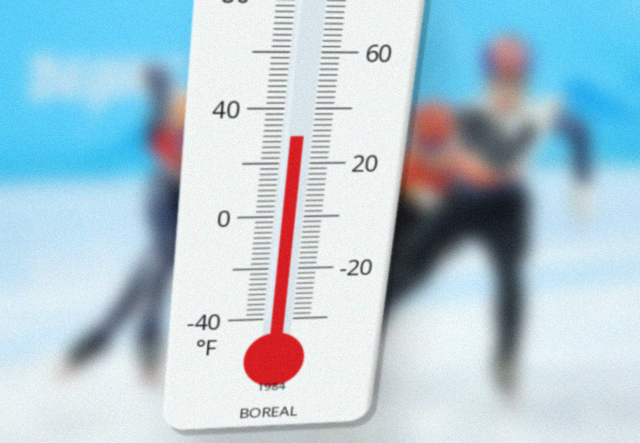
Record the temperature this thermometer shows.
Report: 30 °F
